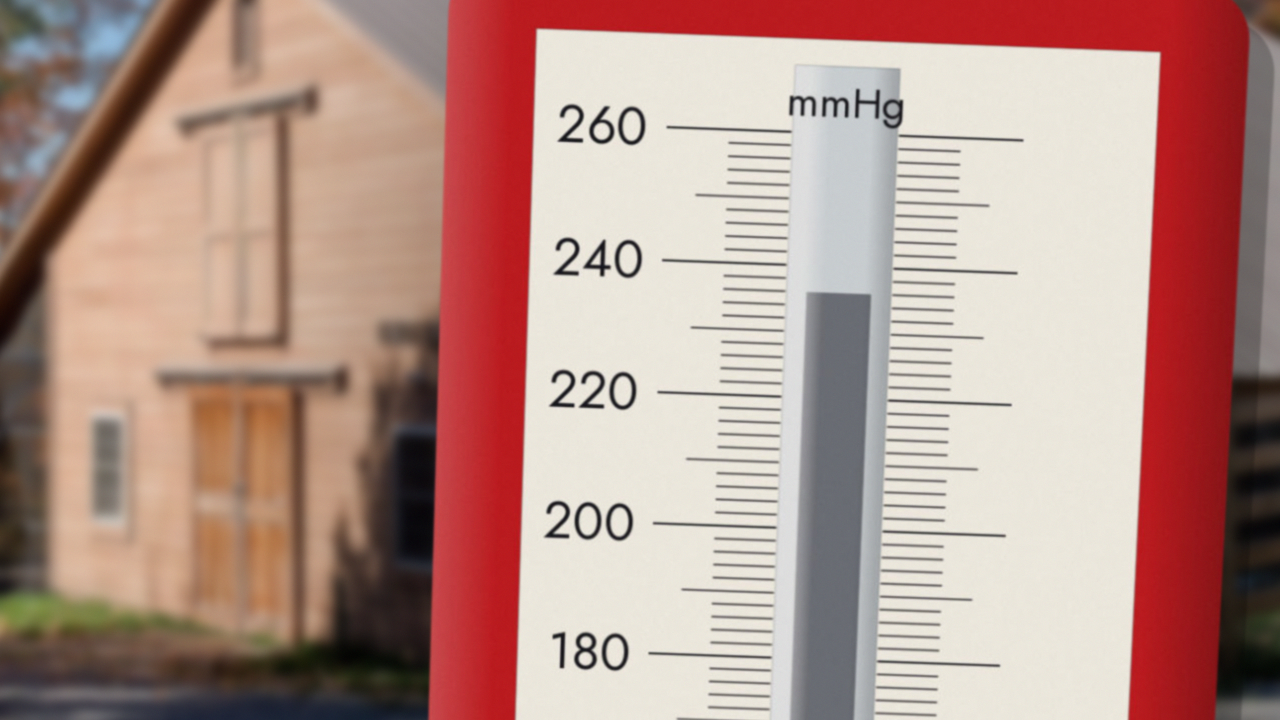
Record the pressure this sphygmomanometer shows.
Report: 236 mmHg
